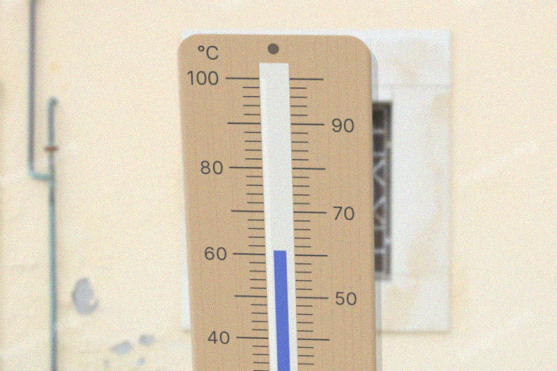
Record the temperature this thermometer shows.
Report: 61 °C
